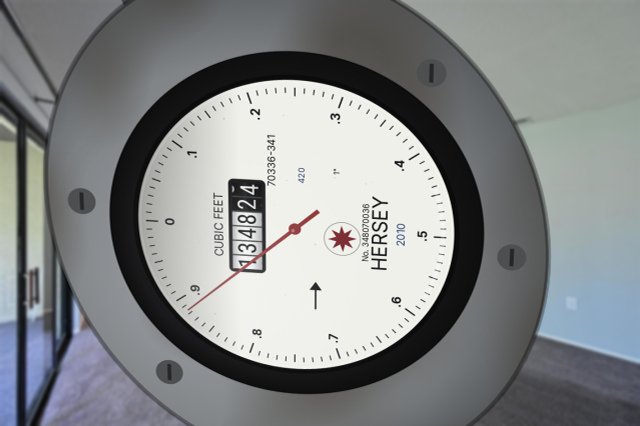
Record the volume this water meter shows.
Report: 134823.88 ft³
